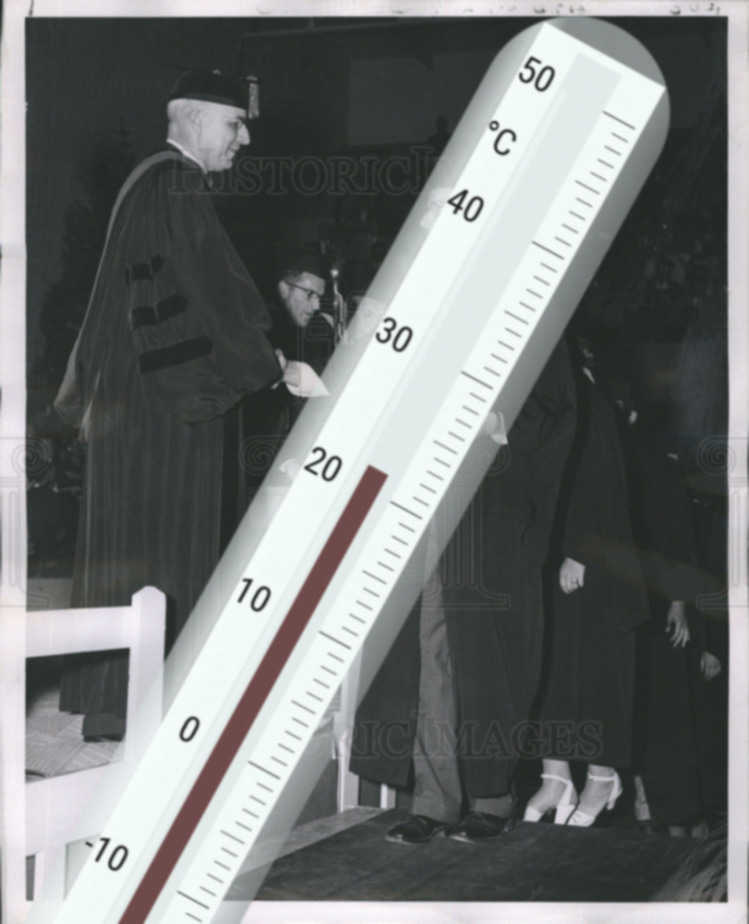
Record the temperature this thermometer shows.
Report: 21.5 °C
